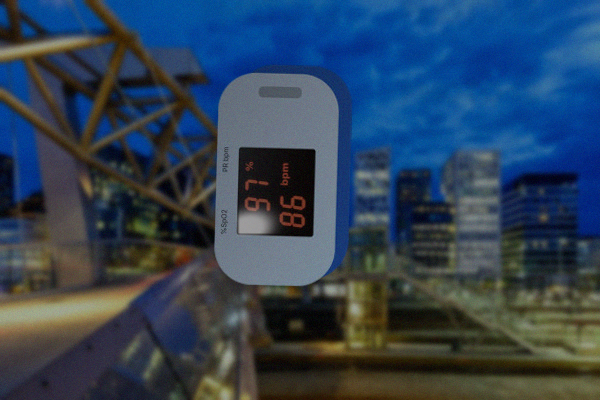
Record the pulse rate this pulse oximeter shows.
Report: 86 bpm
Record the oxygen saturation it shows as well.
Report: 97 %
